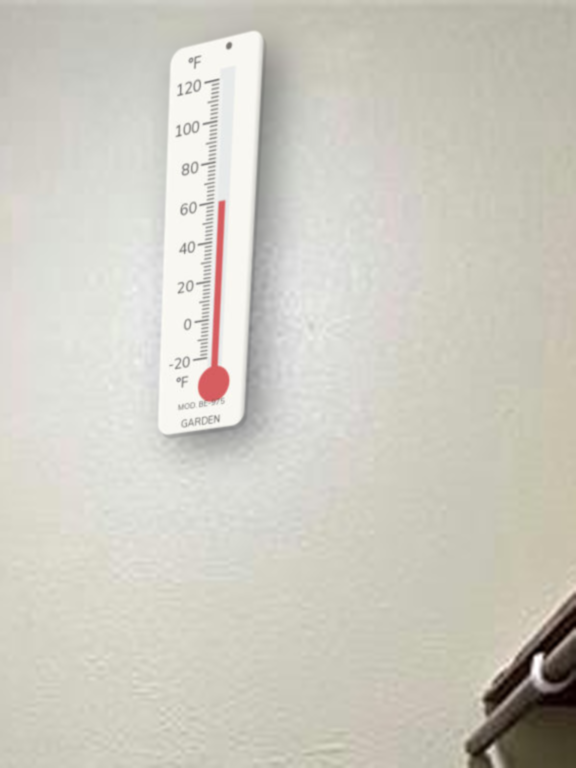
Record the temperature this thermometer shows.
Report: 60 °F
